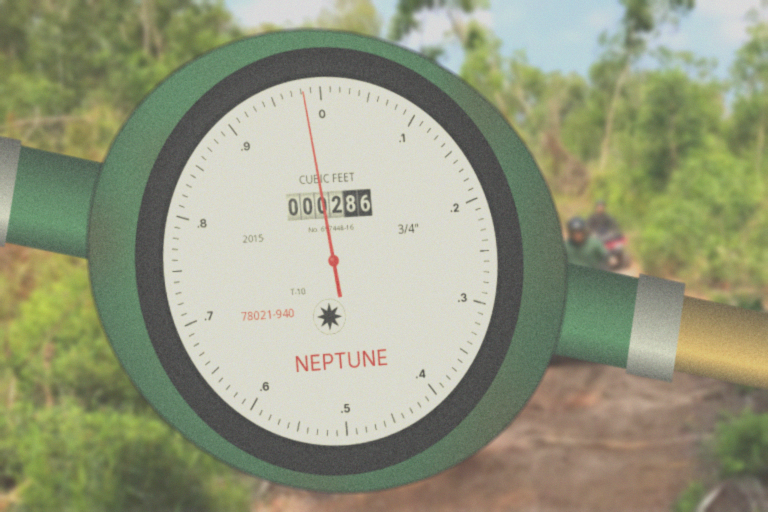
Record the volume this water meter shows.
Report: 285.98 ft³
